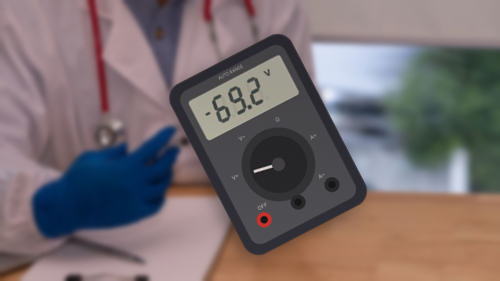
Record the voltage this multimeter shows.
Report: -69.2 V
